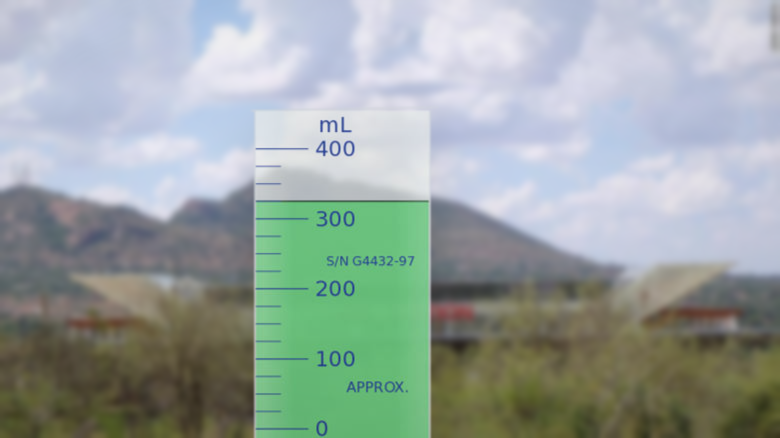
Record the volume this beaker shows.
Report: 325 mL
